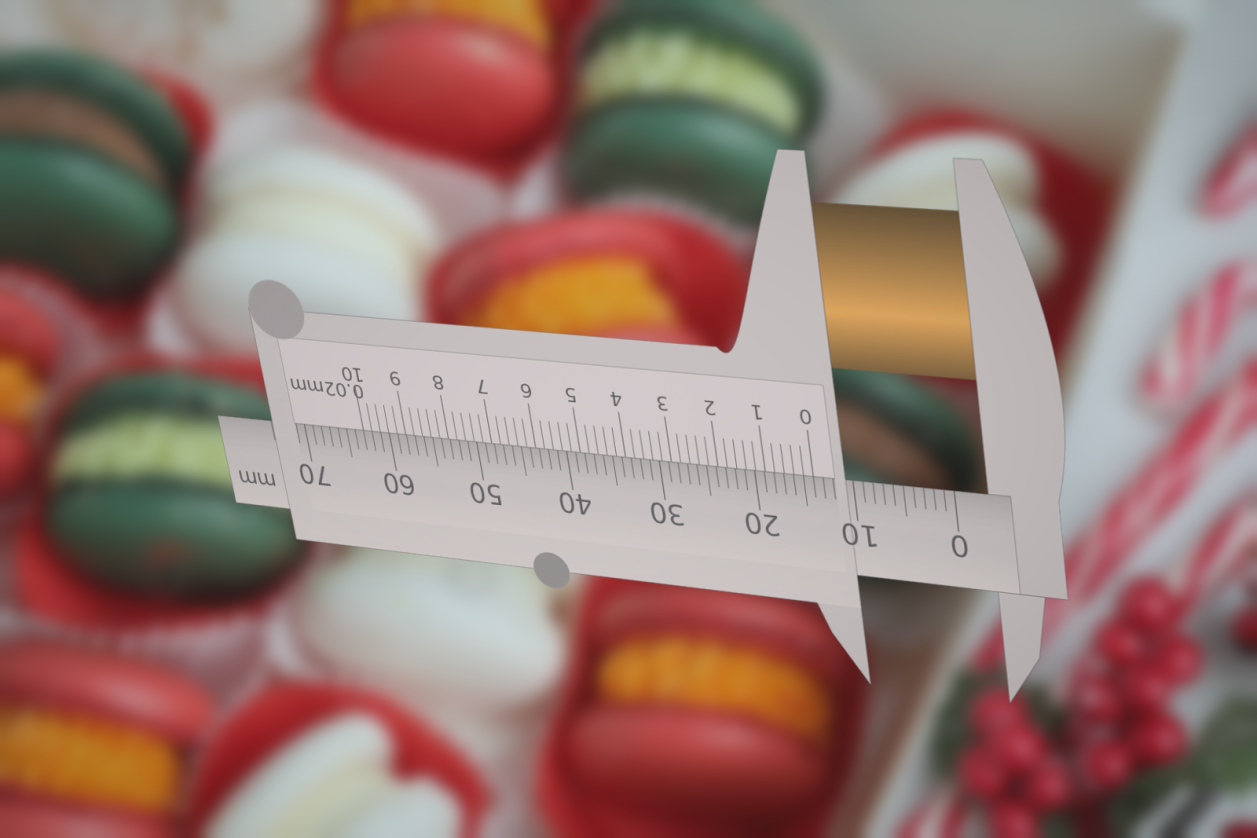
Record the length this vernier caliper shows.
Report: 14.0 mm
